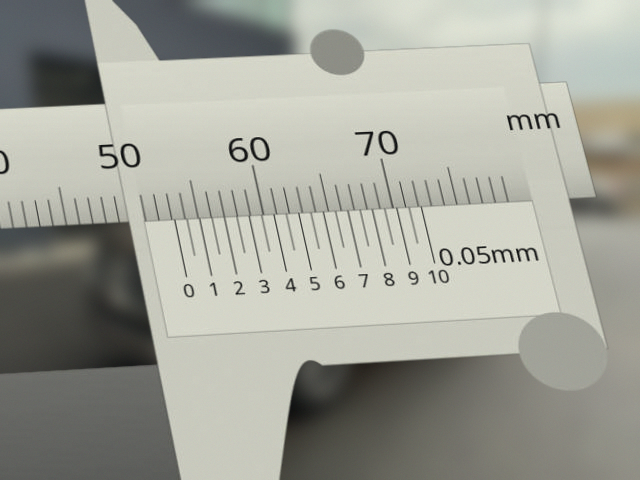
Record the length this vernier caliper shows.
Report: 53.2 mm
